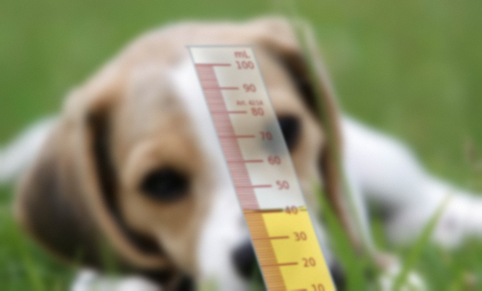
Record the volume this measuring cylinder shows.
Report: 40 mL
